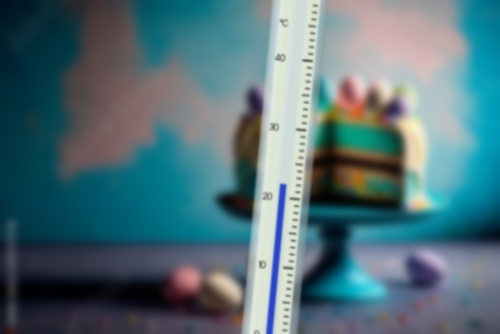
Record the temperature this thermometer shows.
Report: 22 °C
